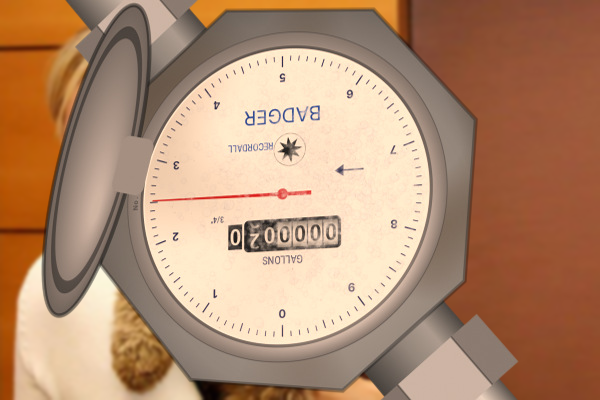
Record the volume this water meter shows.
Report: 22.5 gal
